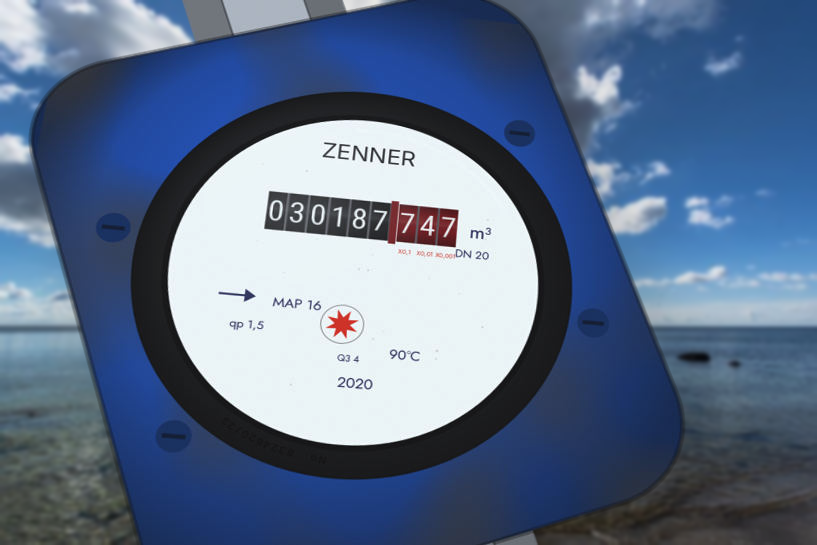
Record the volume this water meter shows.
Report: 30187.747 m³
